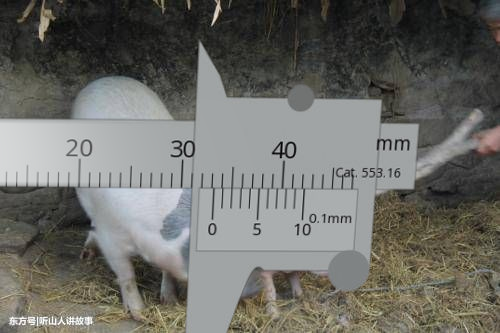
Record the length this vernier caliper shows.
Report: 33.2 mm
